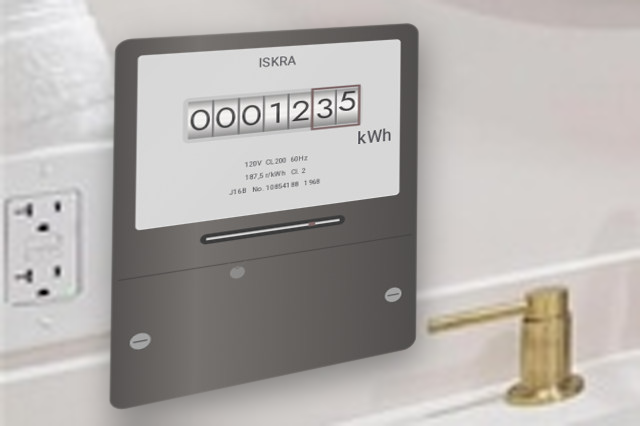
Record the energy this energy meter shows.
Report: 12.35 kWh
